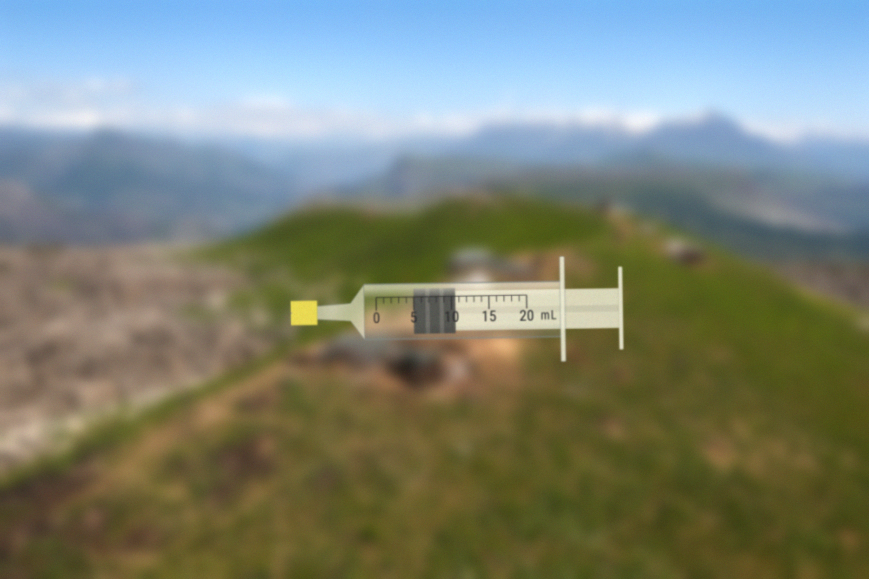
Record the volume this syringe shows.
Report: 5 mL
